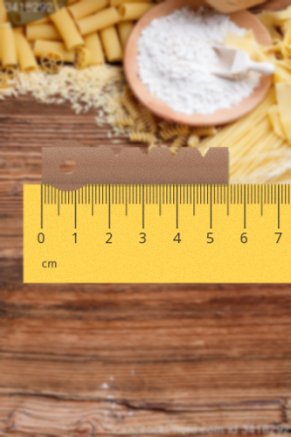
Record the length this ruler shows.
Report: 5.5 cm
